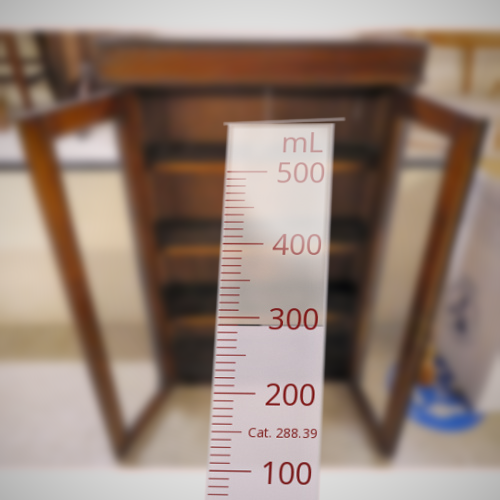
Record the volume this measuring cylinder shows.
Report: 290 mL
